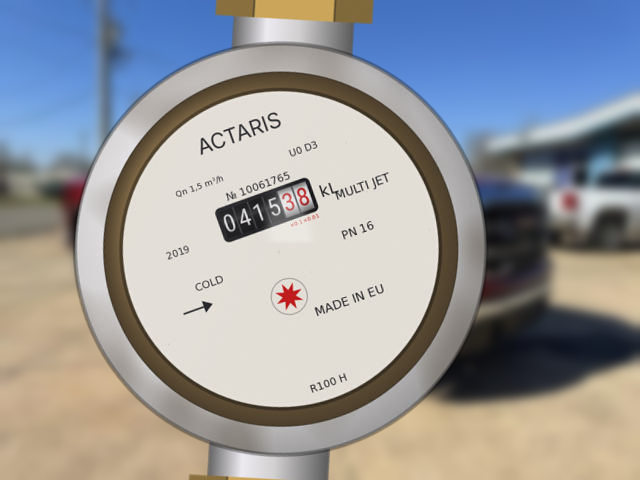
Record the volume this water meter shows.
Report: 415.38 kL
